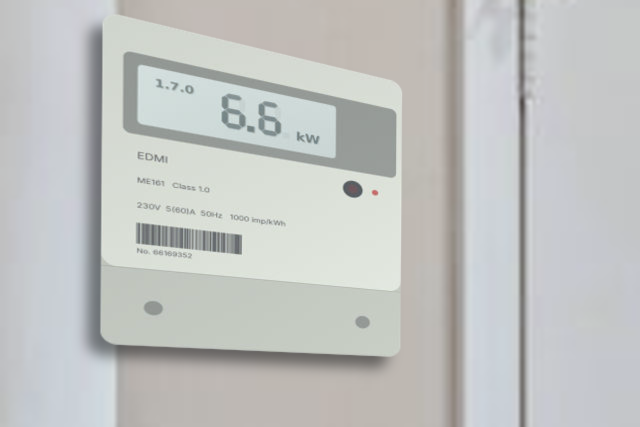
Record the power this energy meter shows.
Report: 6.6 kW
